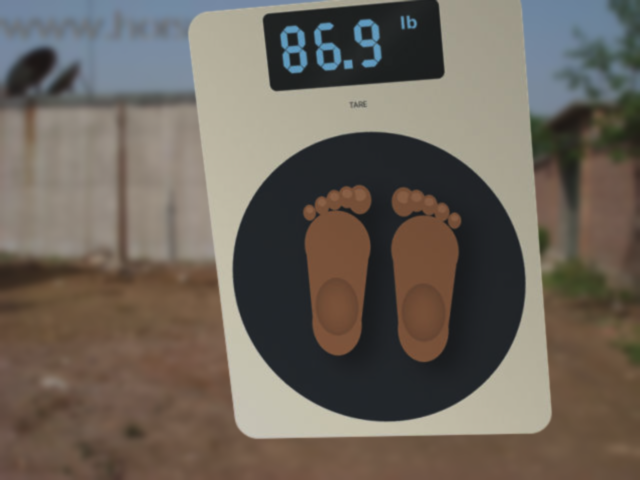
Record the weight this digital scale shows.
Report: 86.9 lb
